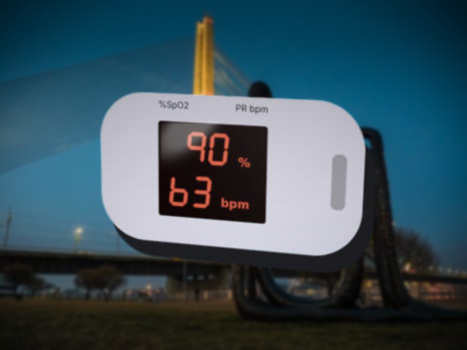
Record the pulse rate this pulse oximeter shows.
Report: 63 bpm
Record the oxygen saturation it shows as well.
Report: 90 %
